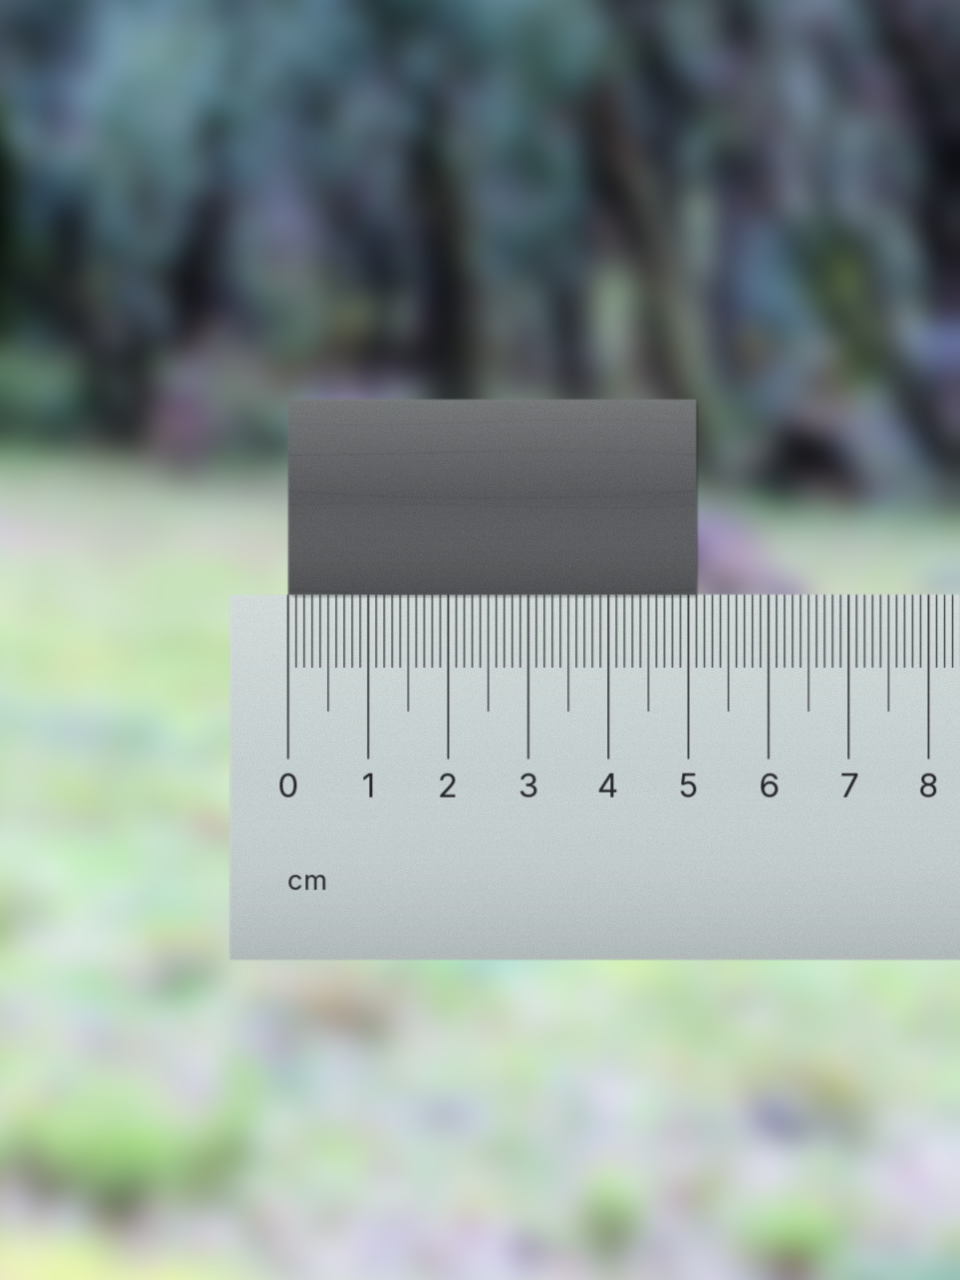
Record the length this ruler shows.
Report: 5.1 cm
